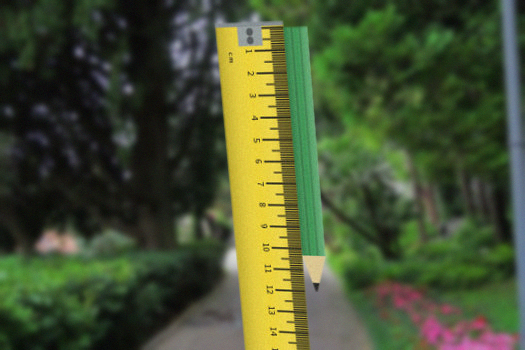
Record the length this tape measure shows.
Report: 12 cm
